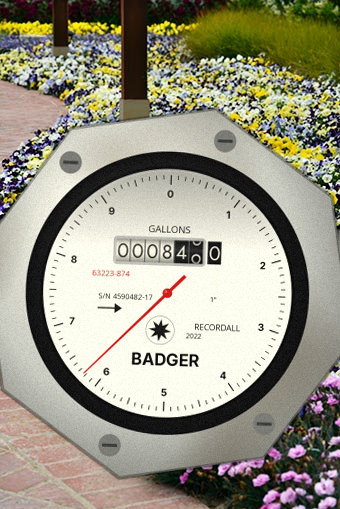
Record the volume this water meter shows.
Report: 8486.2 gal
